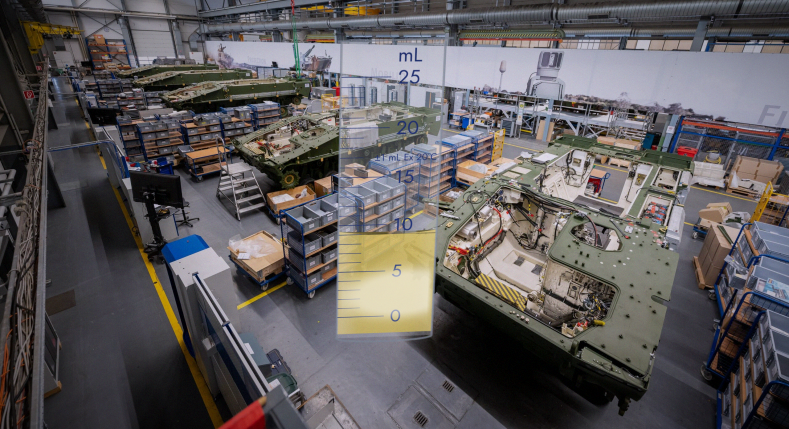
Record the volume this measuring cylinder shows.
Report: 9 mL
